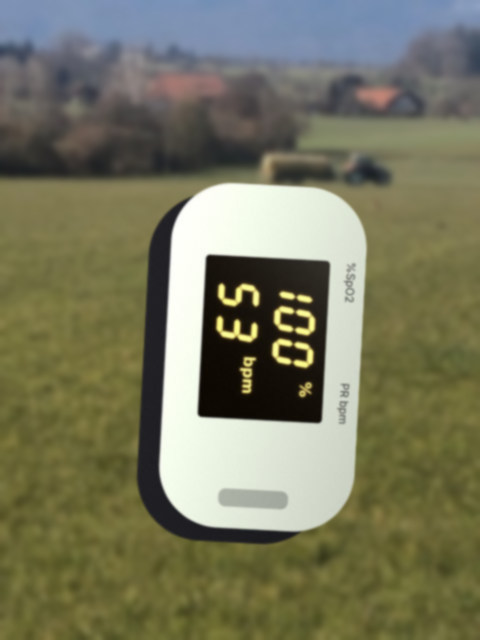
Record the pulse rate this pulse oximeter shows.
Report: 53 bpm
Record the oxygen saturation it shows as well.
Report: 100 %
